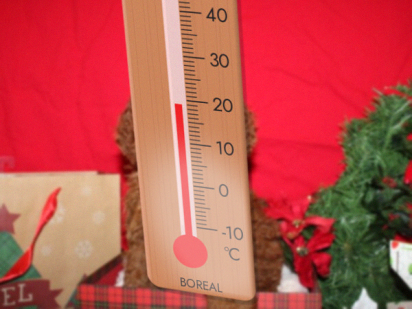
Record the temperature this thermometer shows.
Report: 19 °C
